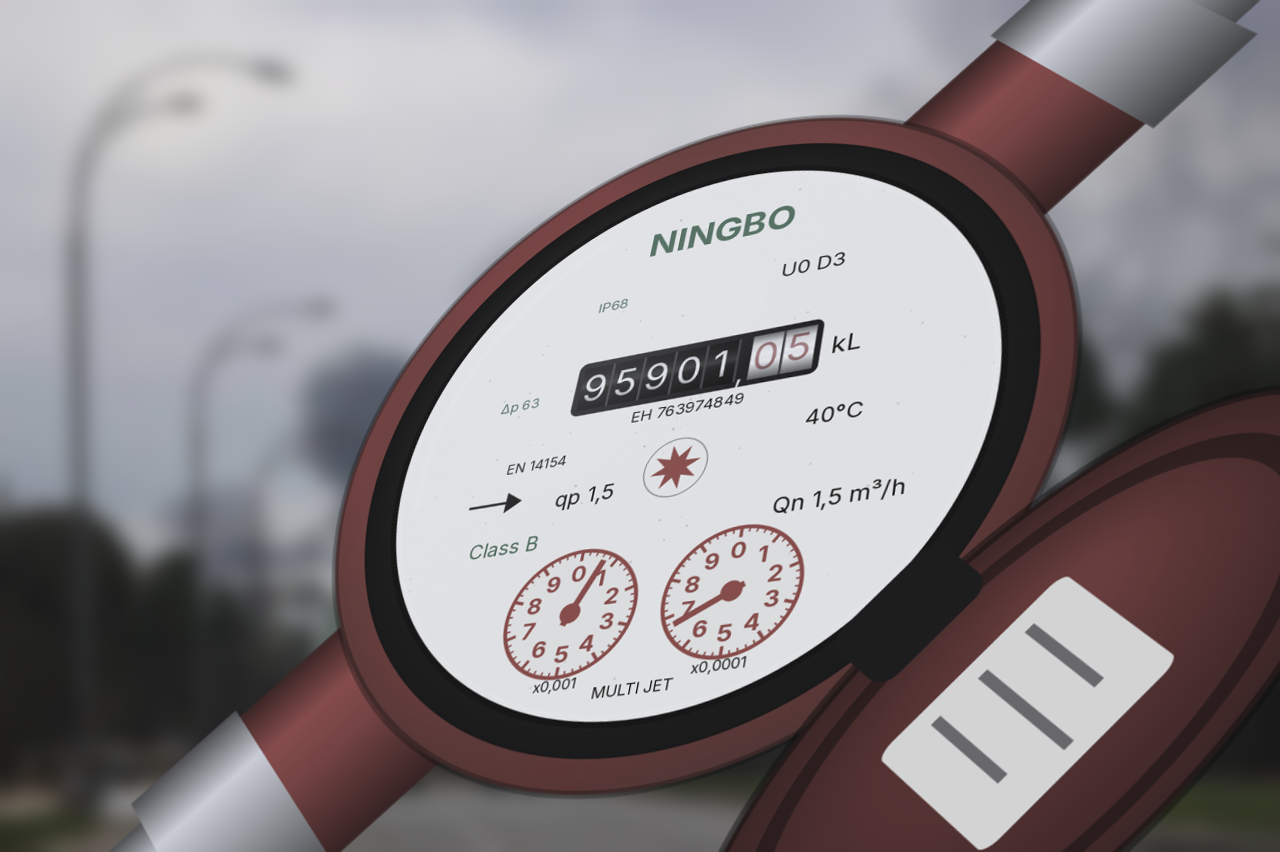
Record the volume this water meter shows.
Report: 95901.0506 kL
